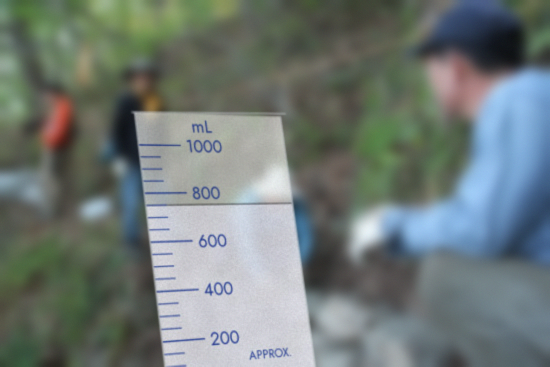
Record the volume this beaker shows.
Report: 750 mL
